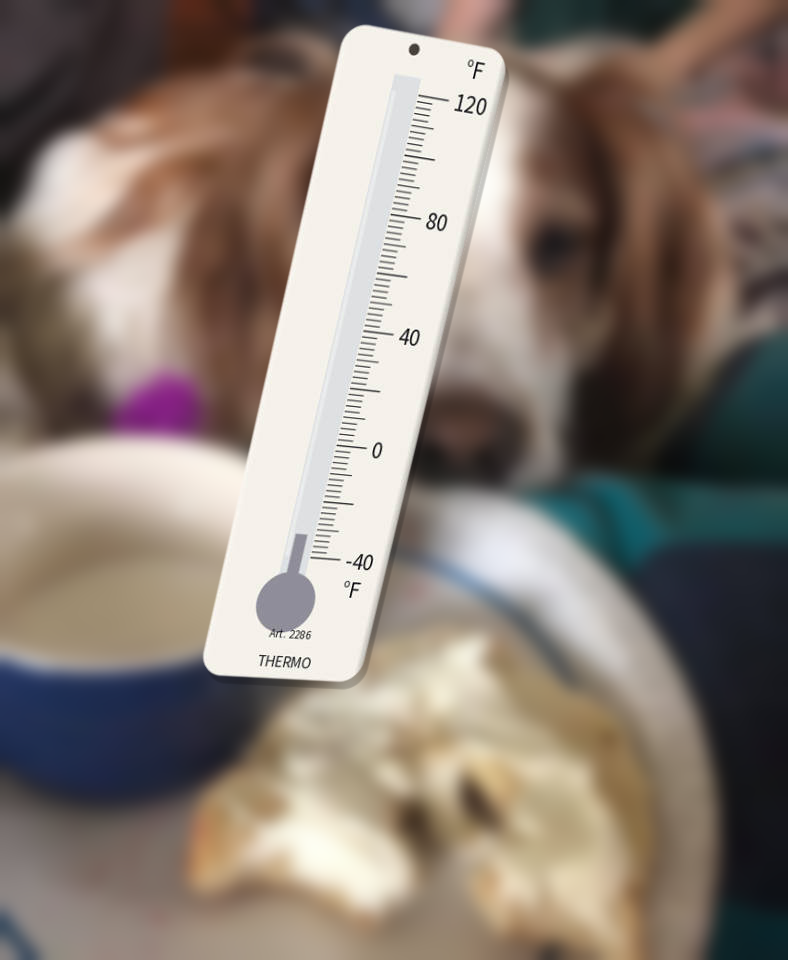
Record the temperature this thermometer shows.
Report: -32 °F
